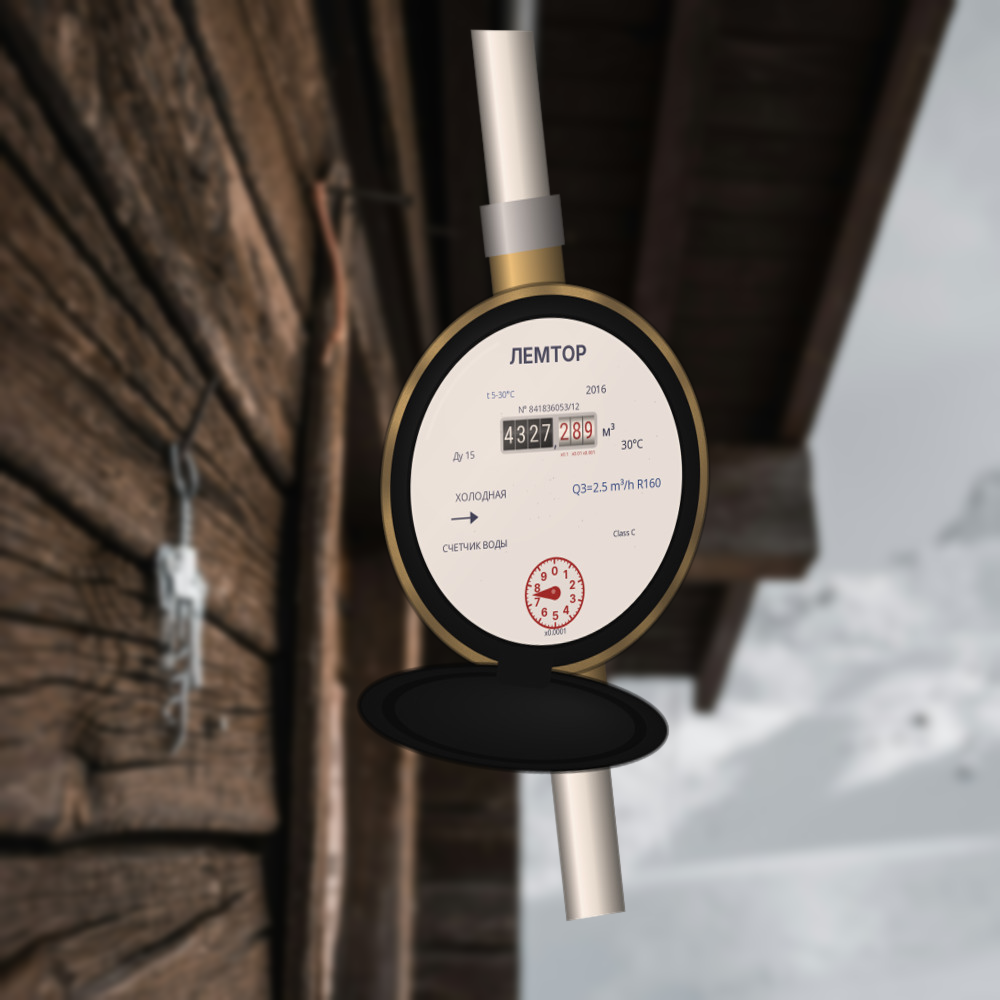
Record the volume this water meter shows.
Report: 4327.2897 m³
